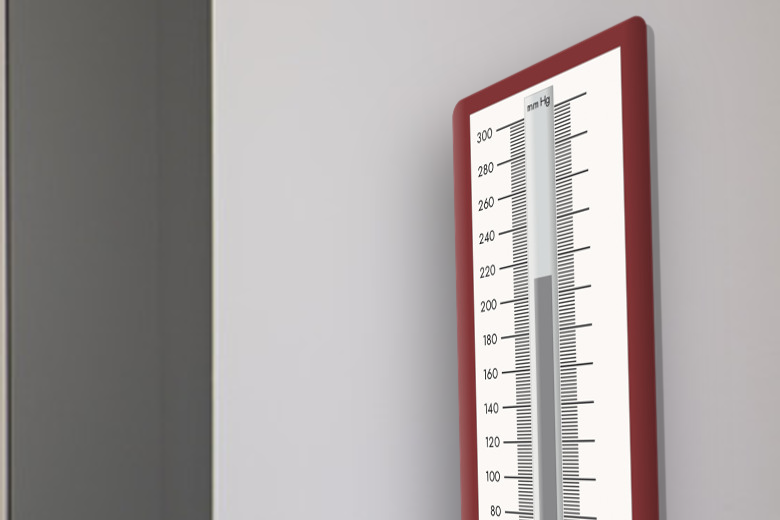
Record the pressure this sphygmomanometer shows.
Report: 210 mmHg
